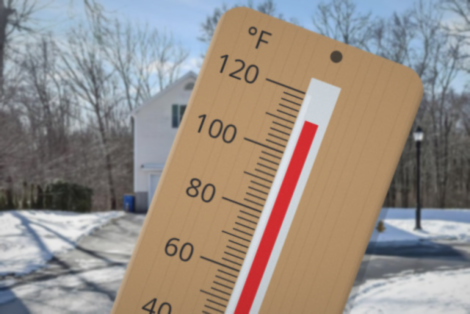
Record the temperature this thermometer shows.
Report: 112 °F
